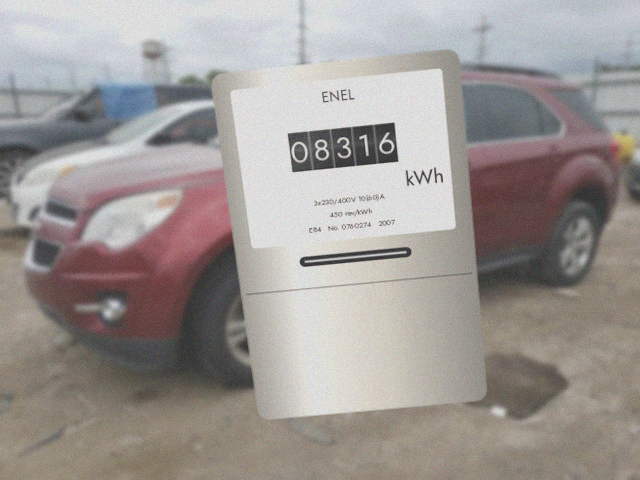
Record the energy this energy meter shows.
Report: 8316 kWh
